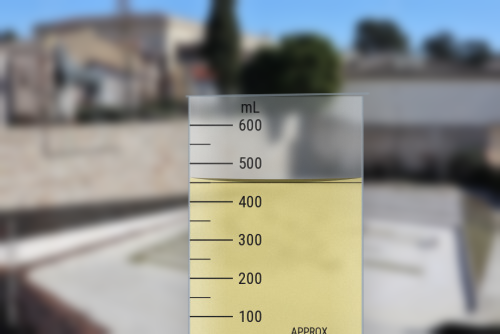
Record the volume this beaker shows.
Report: 450 mL
